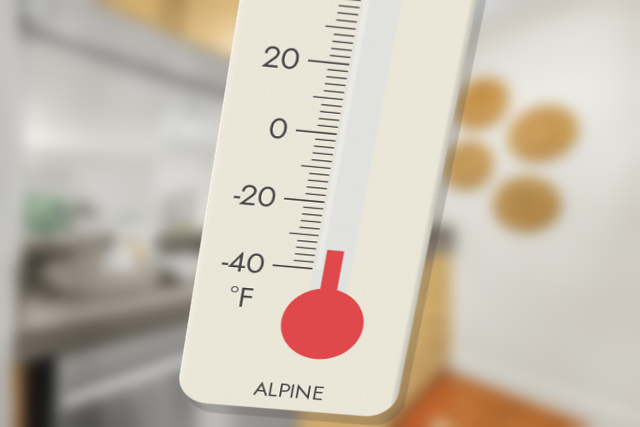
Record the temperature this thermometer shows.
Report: -34 °F
